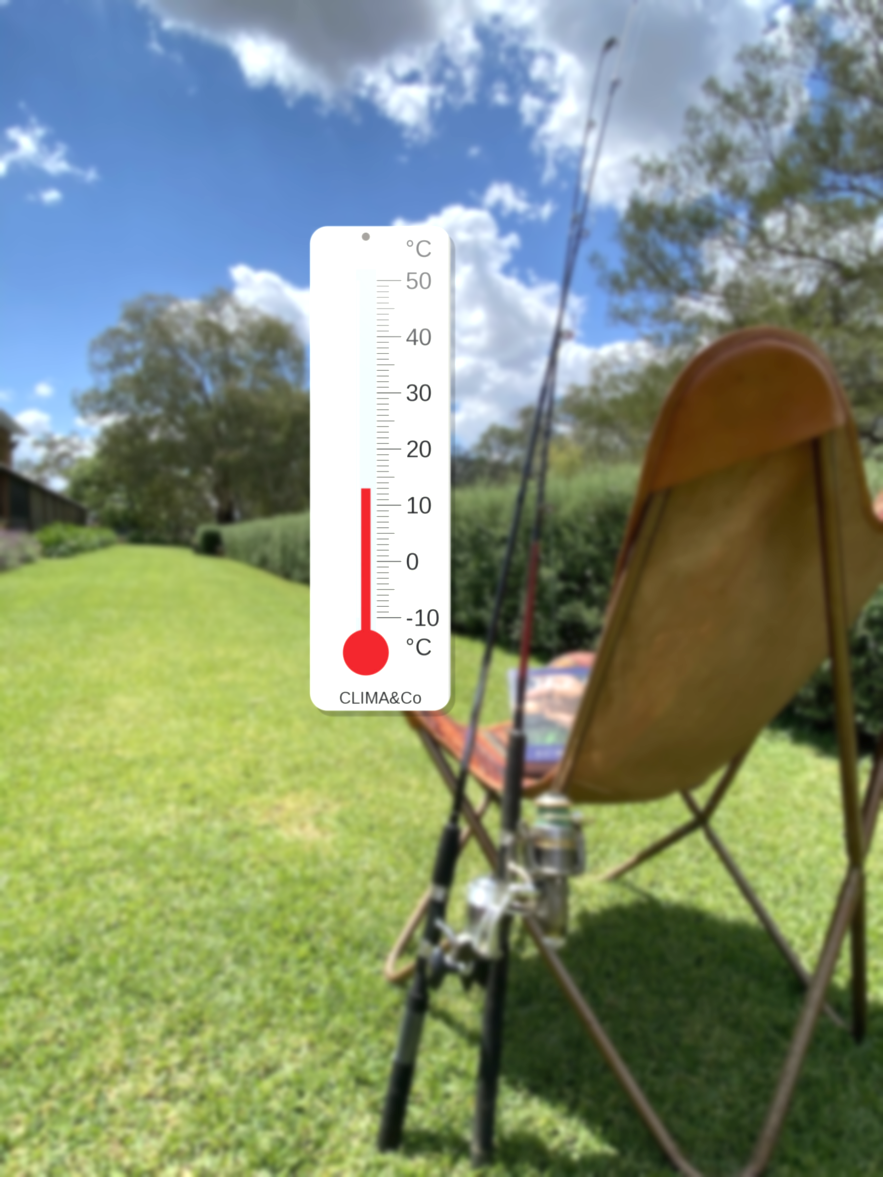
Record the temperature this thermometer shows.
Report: 13 °C
